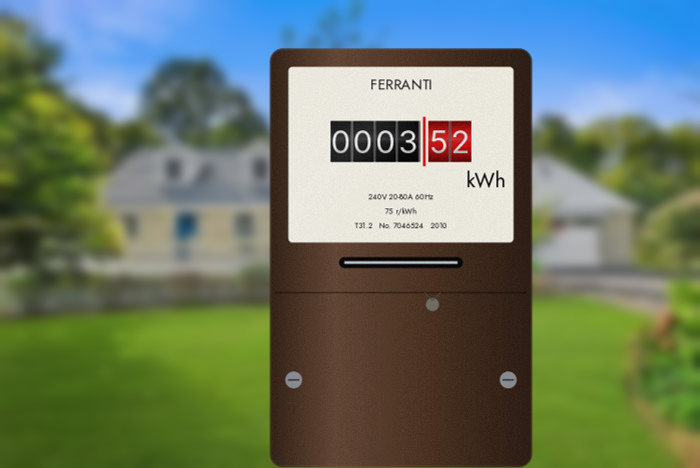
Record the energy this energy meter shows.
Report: 3.52 kWh
